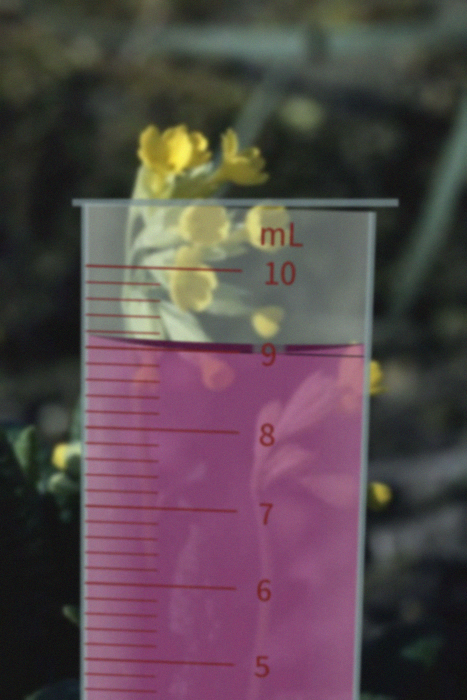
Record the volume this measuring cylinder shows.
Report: 9 mL
